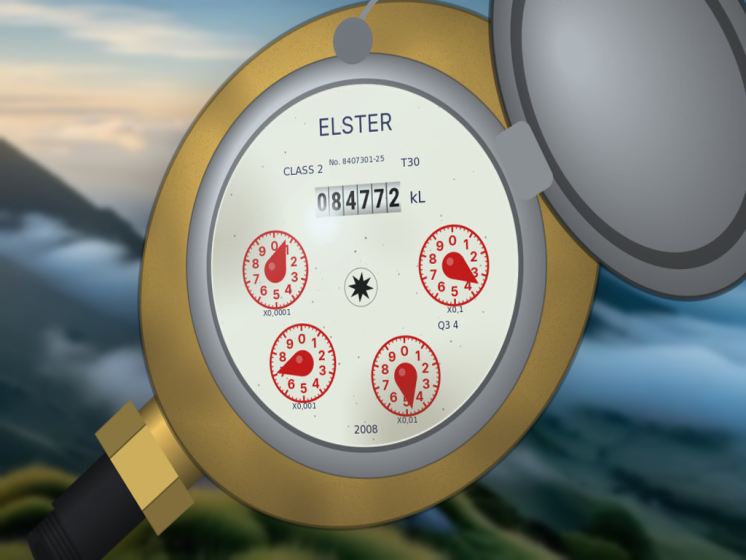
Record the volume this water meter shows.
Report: 84772.3470 kL
